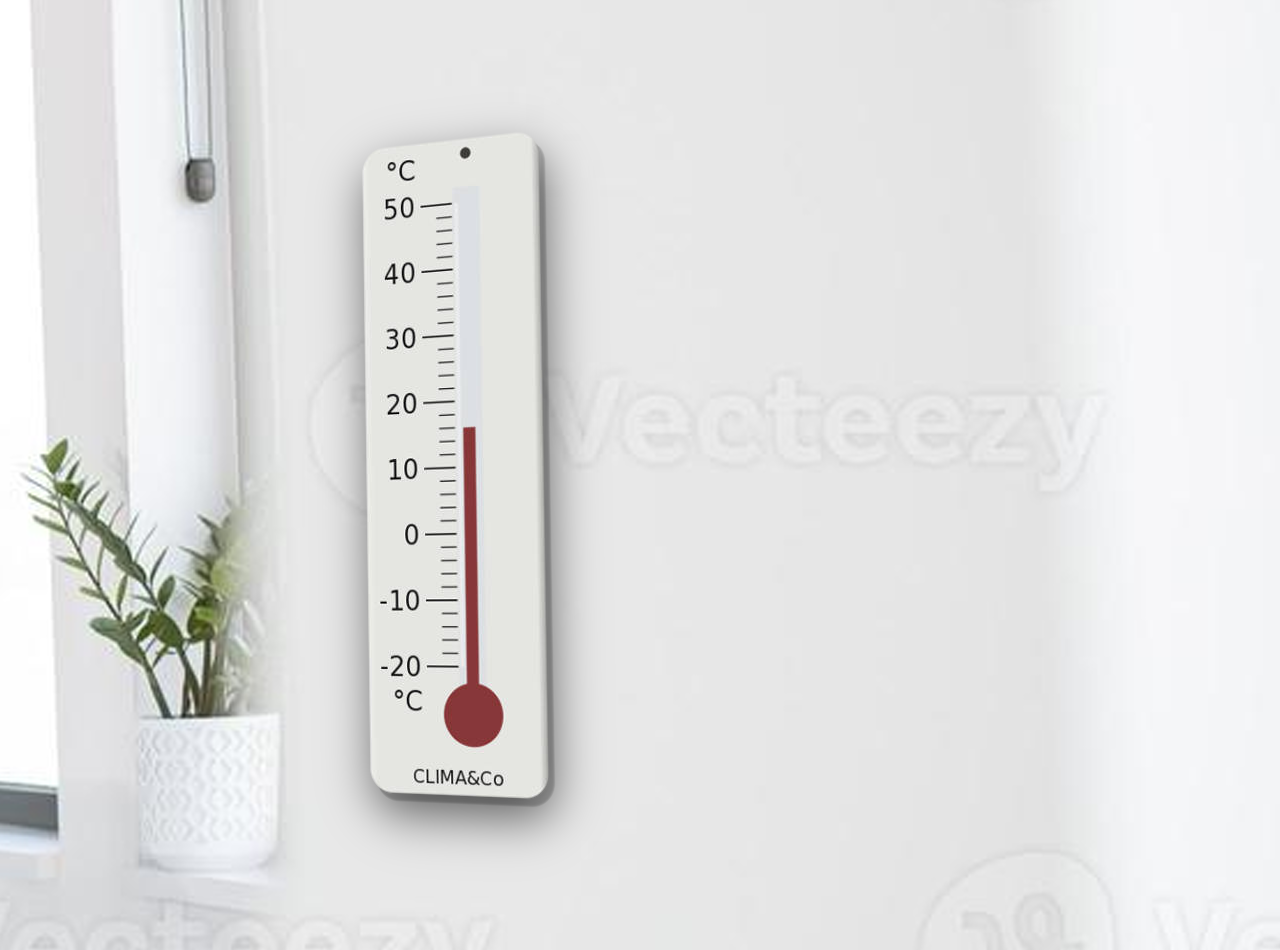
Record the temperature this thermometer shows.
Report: 16 °C
